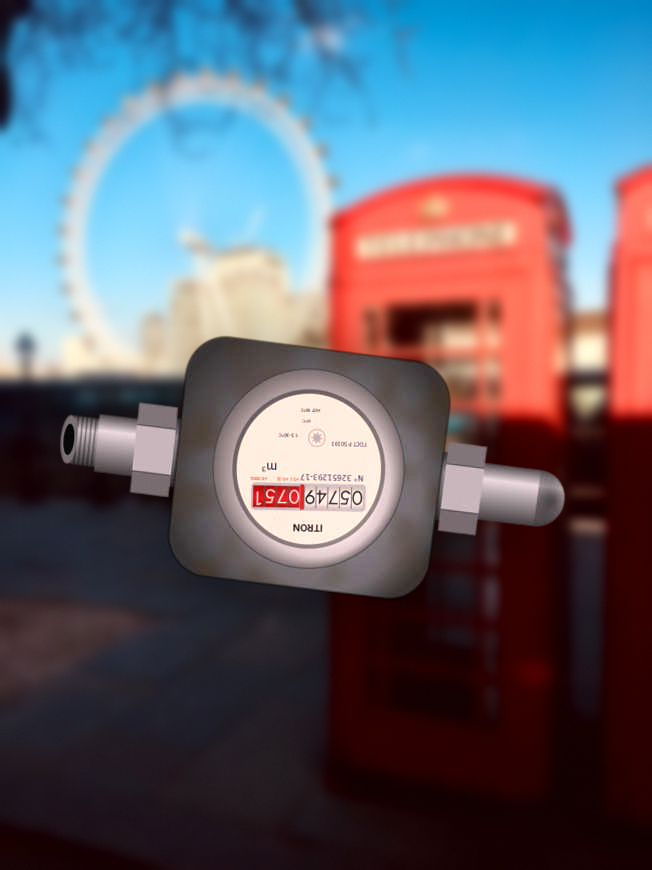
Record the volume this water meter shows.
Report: 5749.0751 m³
